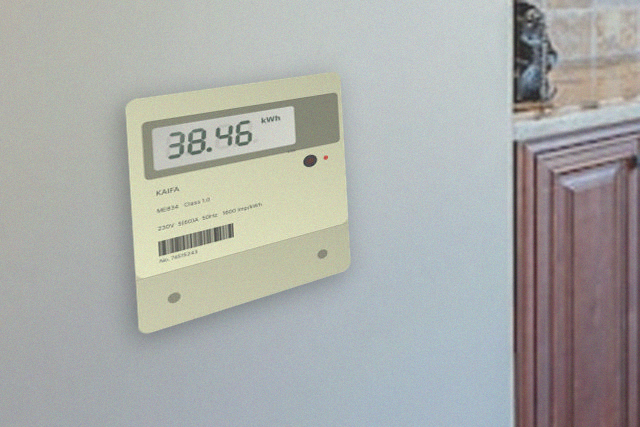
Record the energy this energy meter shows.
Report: 38.46 kWh
